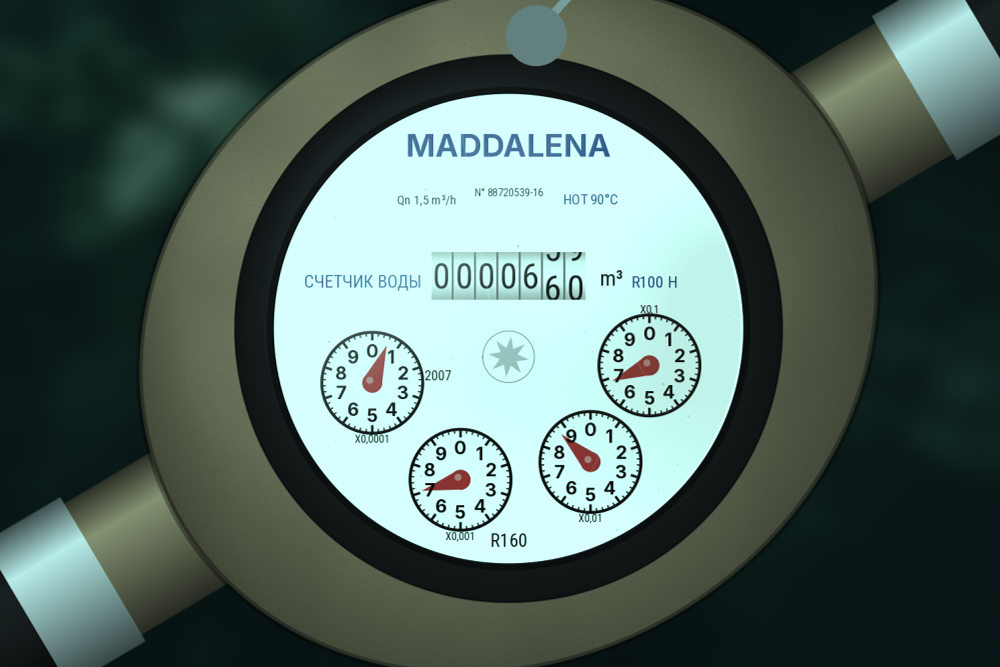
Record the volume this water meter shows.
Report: 659.6870 m³
